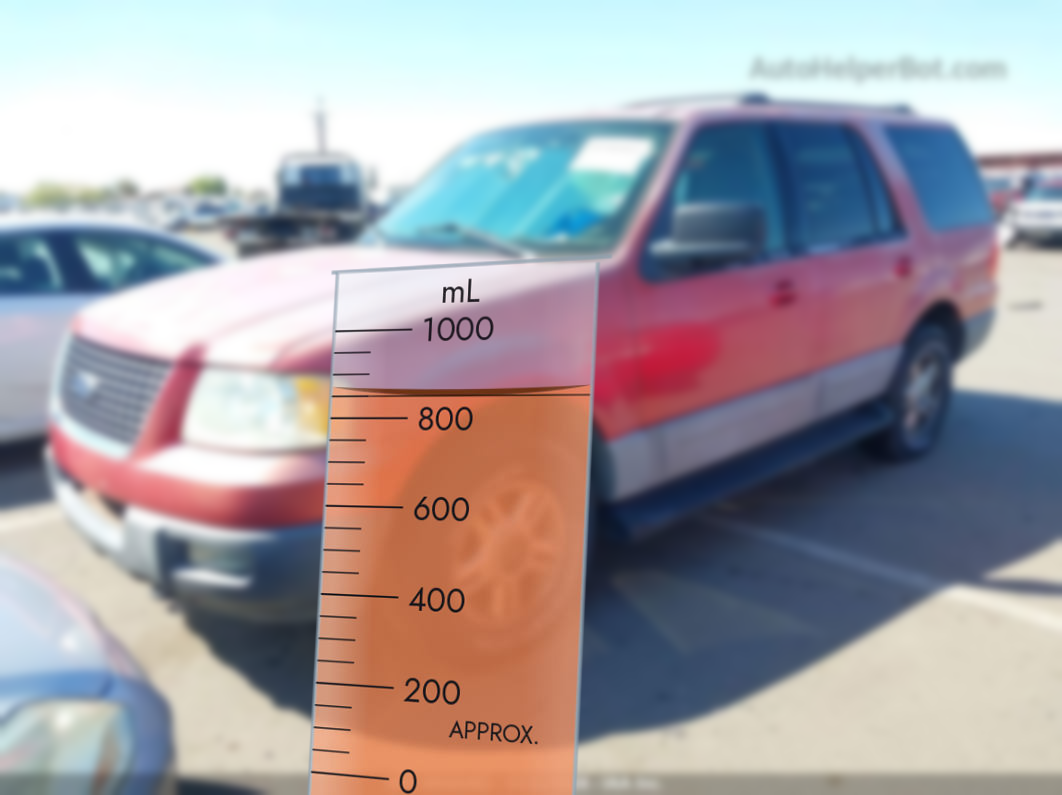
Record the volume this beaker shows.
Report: 850 mL
